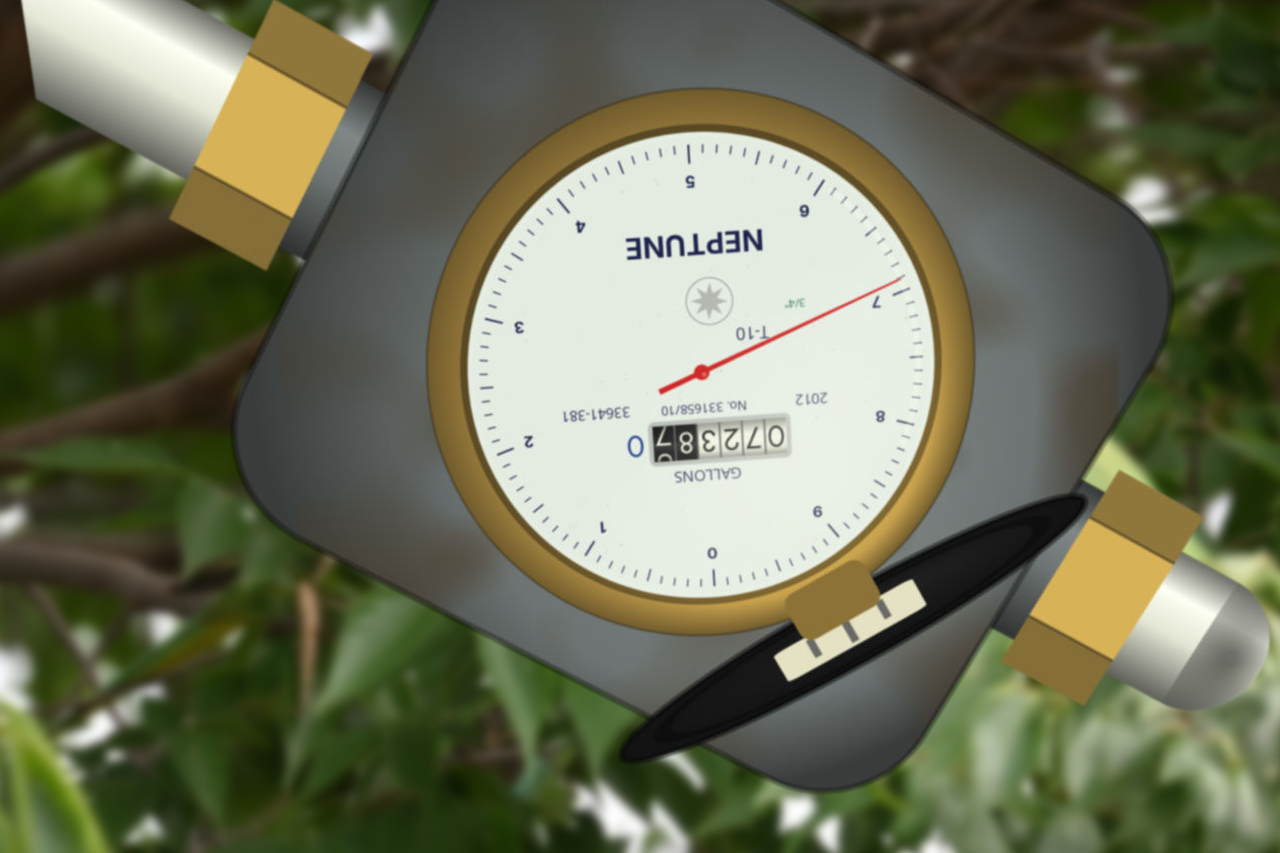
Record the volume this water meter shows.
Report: 723866.9 gal
